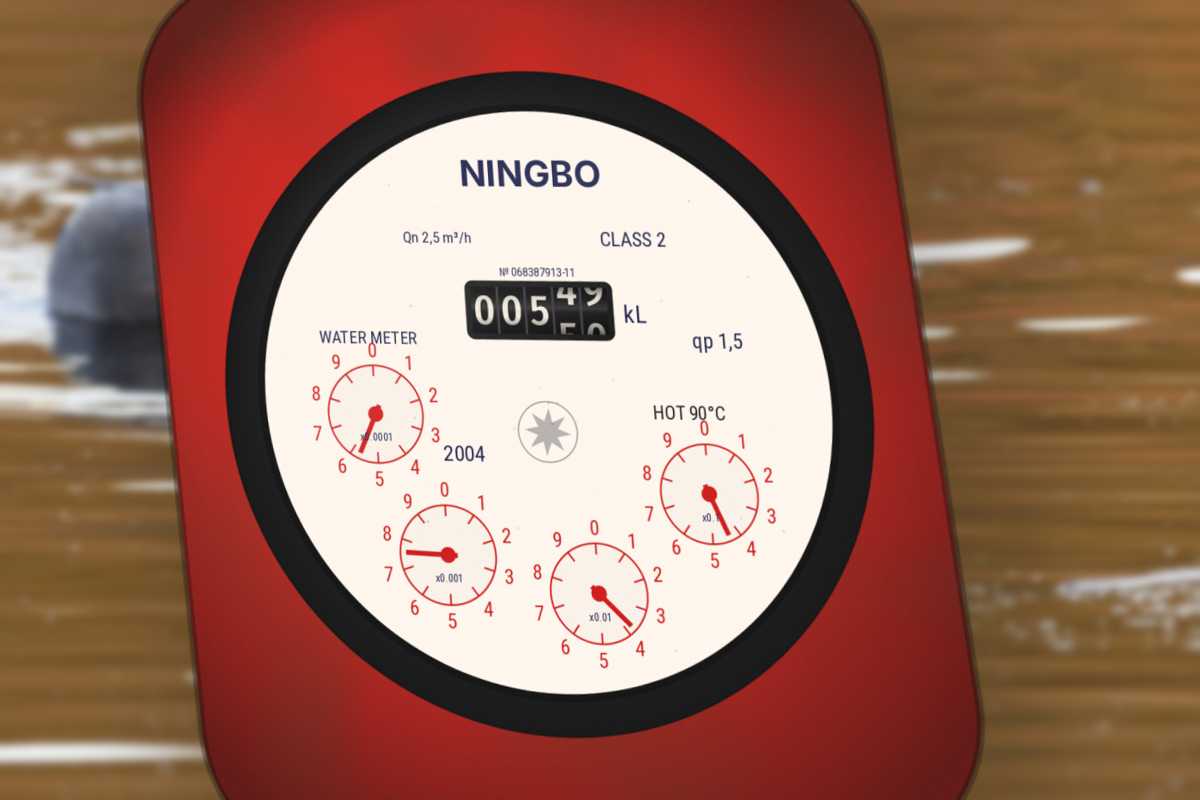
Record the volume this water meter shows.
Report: 549.4375 kL
